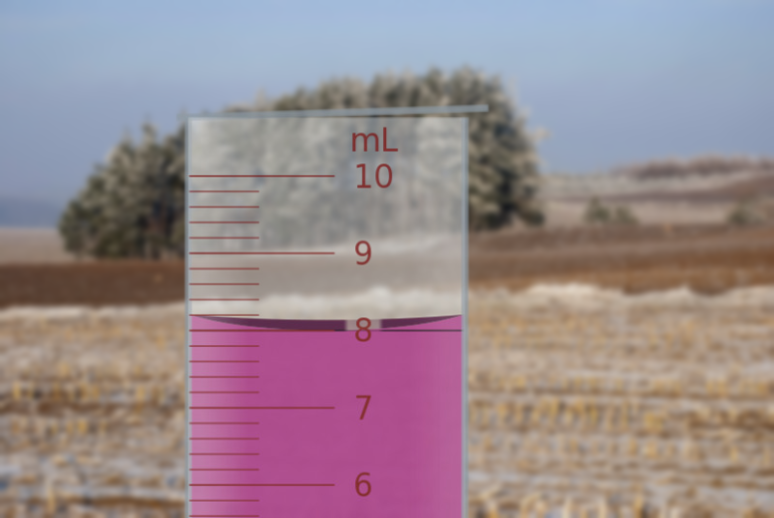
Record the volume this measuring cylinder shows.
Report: 8 mL
